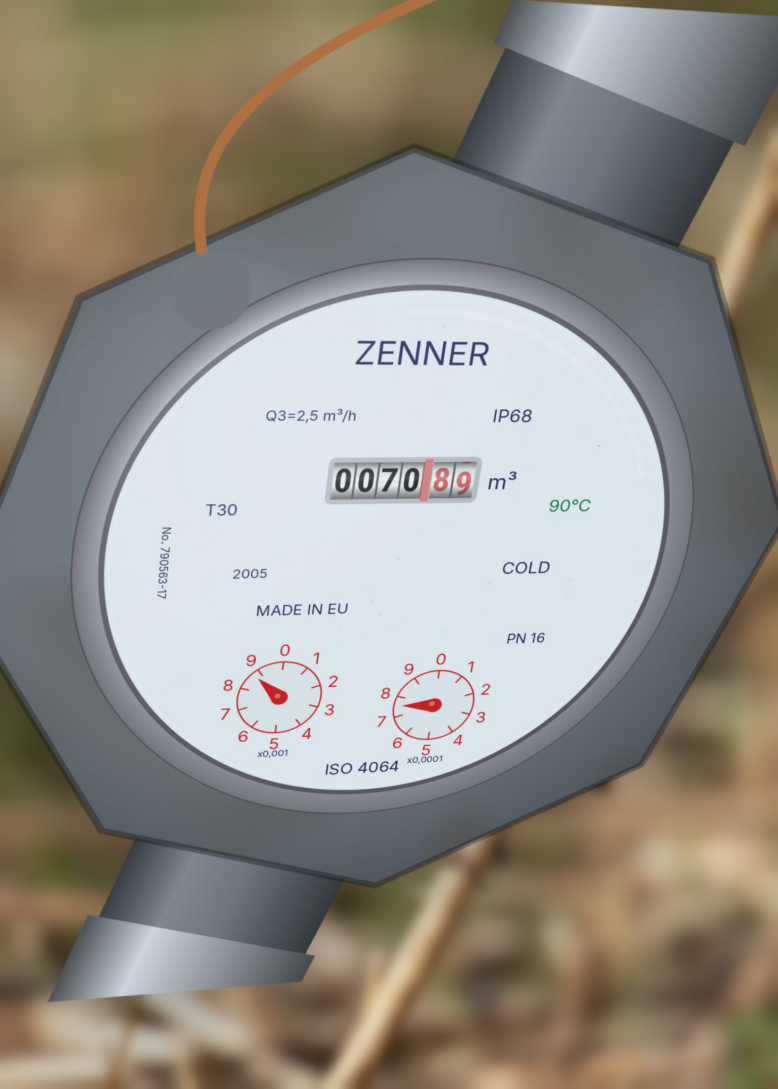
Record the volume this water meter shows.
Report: 70.8887 m³
